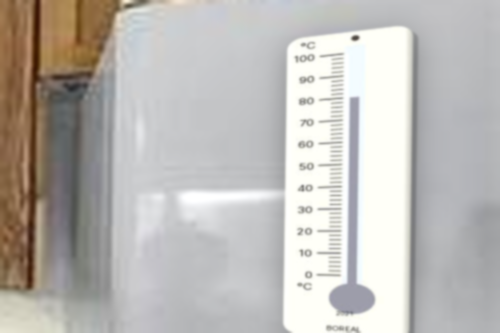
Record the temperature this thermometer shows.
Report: 80 °C
